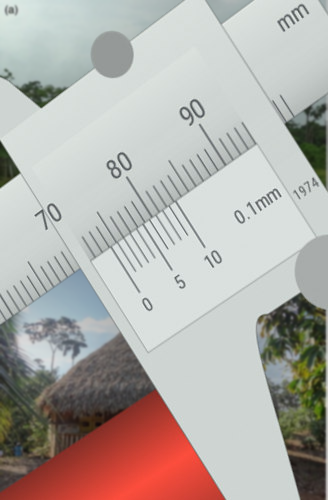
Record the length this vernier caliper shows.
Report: 74.2 mm
